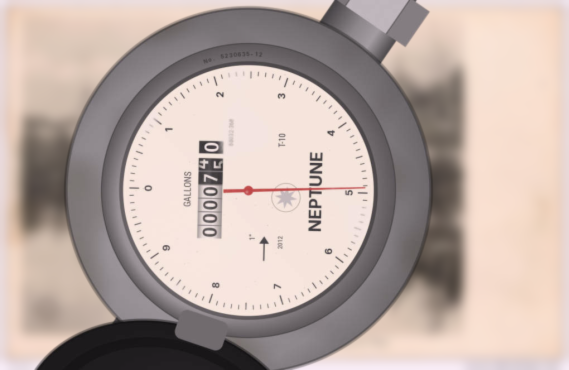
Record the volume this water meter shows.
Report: 744.9 gal
